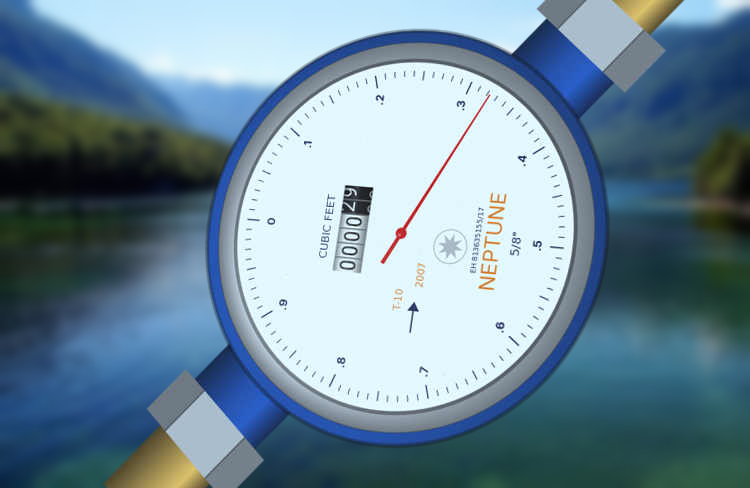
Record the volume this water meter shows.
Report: 29.32 ft³
